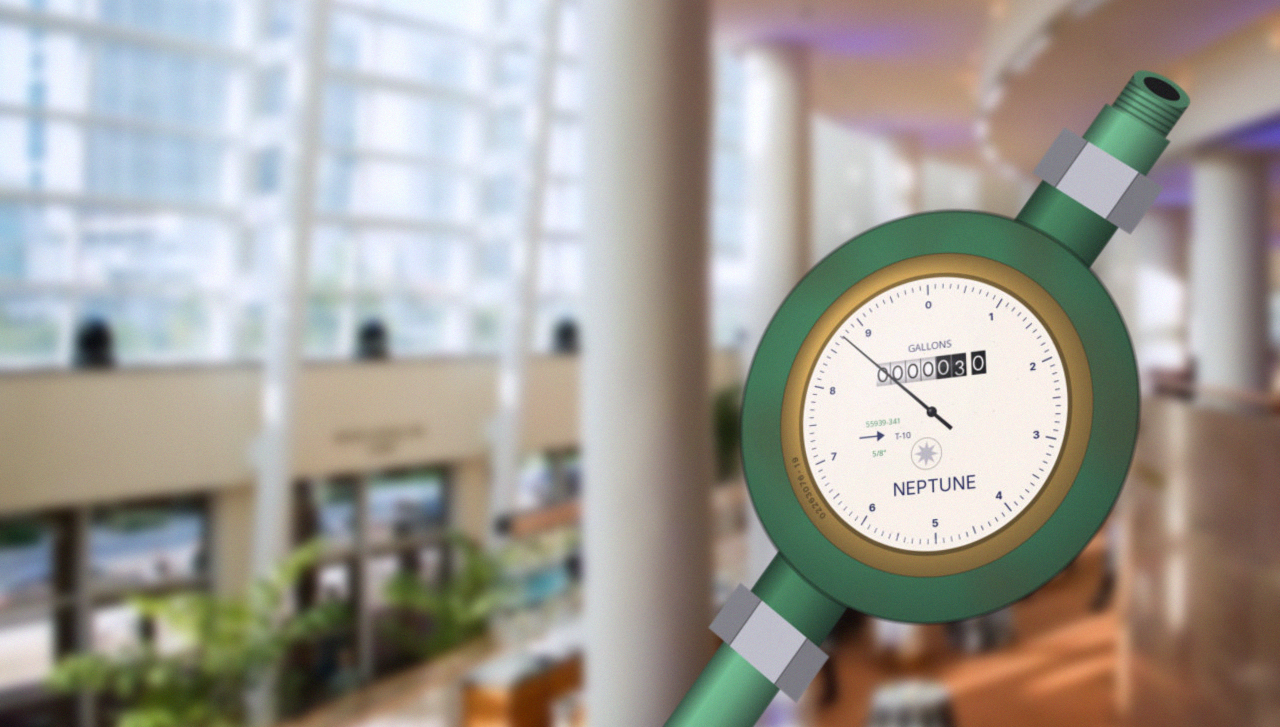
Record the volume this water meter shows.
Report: 28.7 gal
